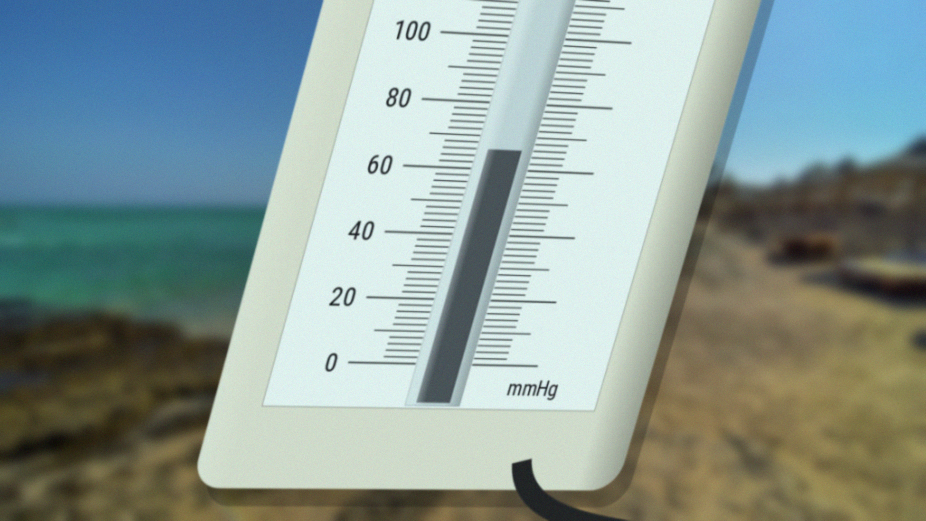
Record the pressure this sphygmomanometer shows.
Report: 66 mmHg
